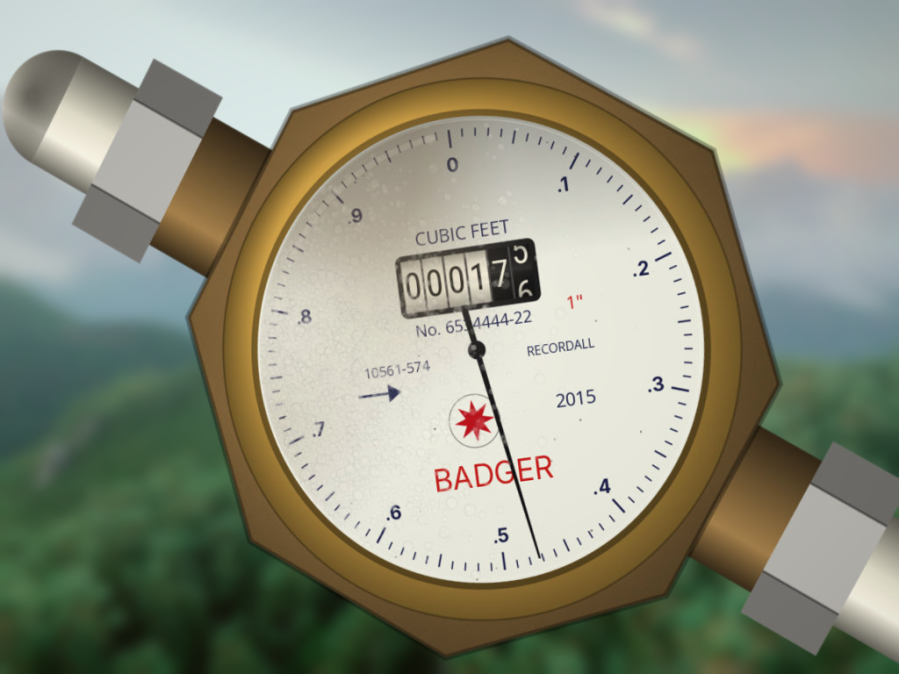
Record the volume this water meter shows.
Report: 175.47 ft³
